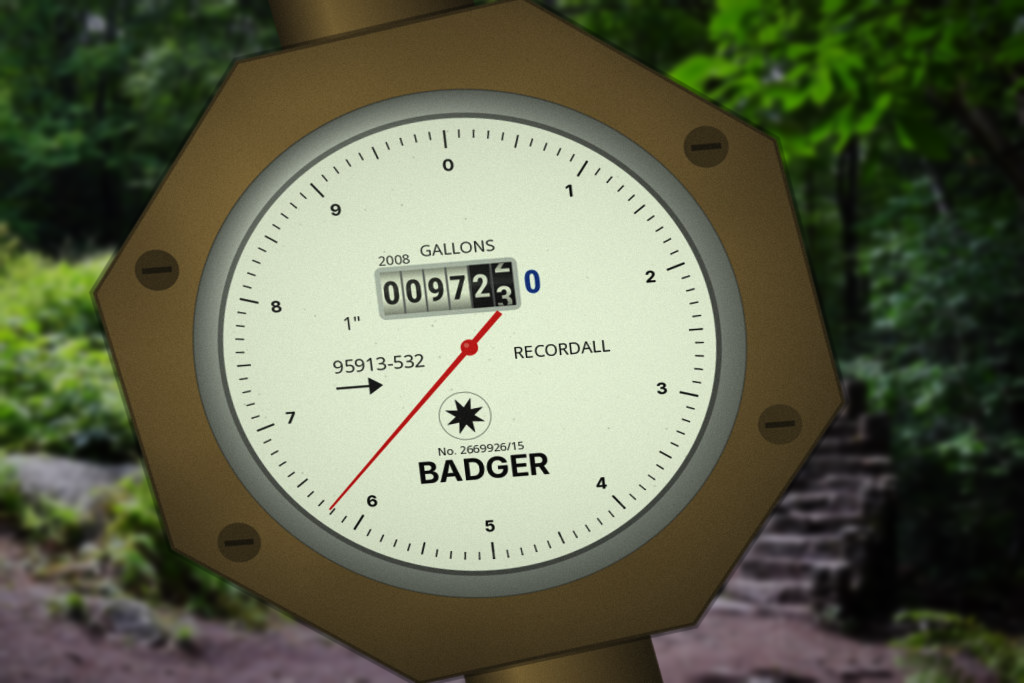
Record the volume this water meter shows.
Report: 97226.2 gal
